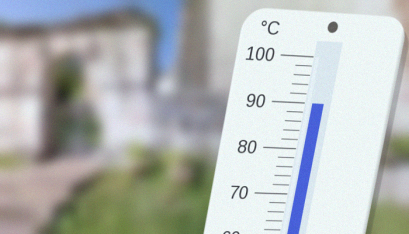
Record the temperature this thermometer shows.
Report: 90 °C
